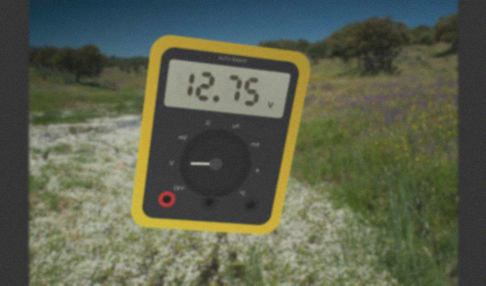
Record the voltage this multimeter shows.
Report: 12.75 V
